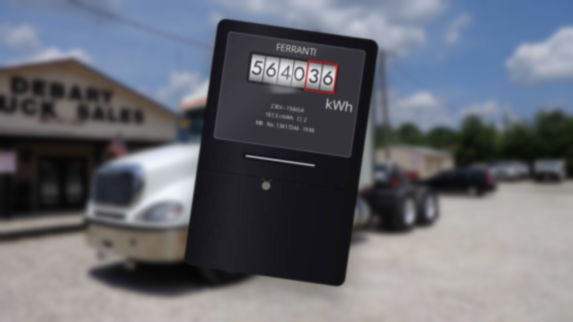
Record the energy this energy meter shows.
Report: 5640.36 kWh
